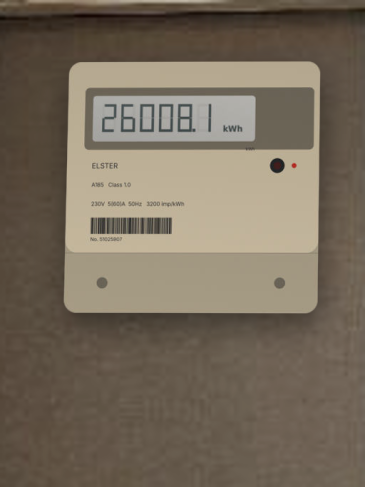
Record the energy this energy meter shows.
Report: 26008.1 kWh
